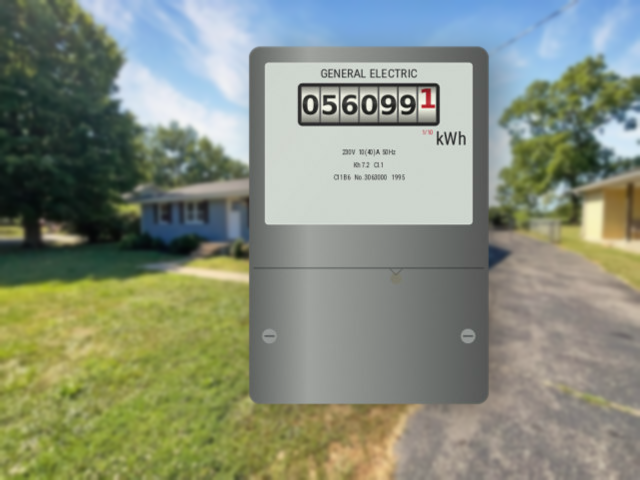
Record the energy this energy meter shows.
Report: 56099.1 kWh
